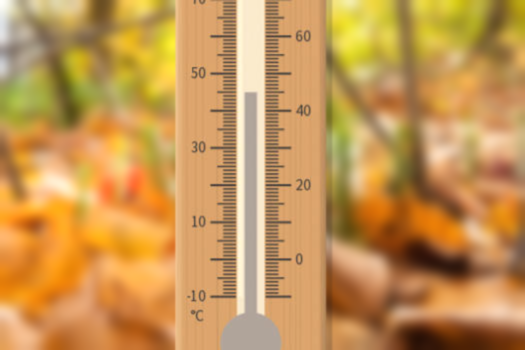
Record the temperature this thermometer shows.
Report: 45 °C
